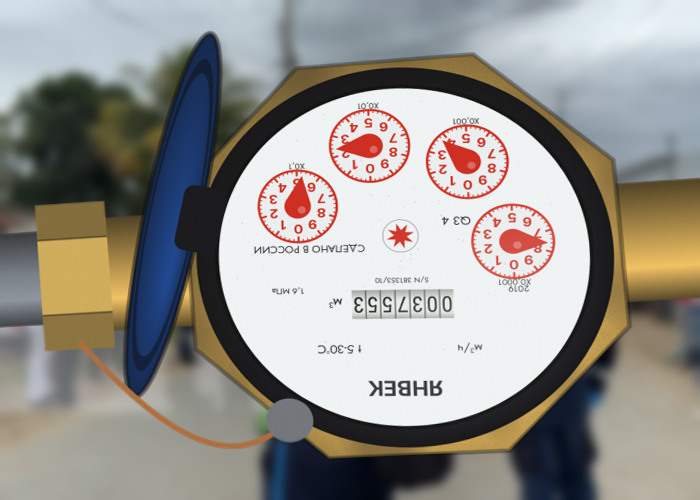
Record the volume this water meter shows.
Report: 37553.5237 m³
